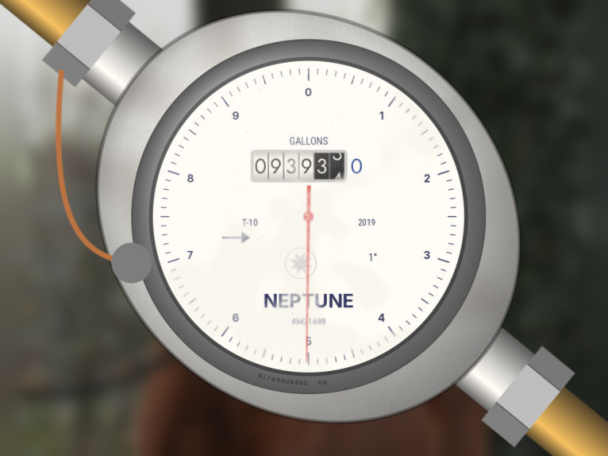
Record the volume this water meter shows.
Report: 939335.0 gal
